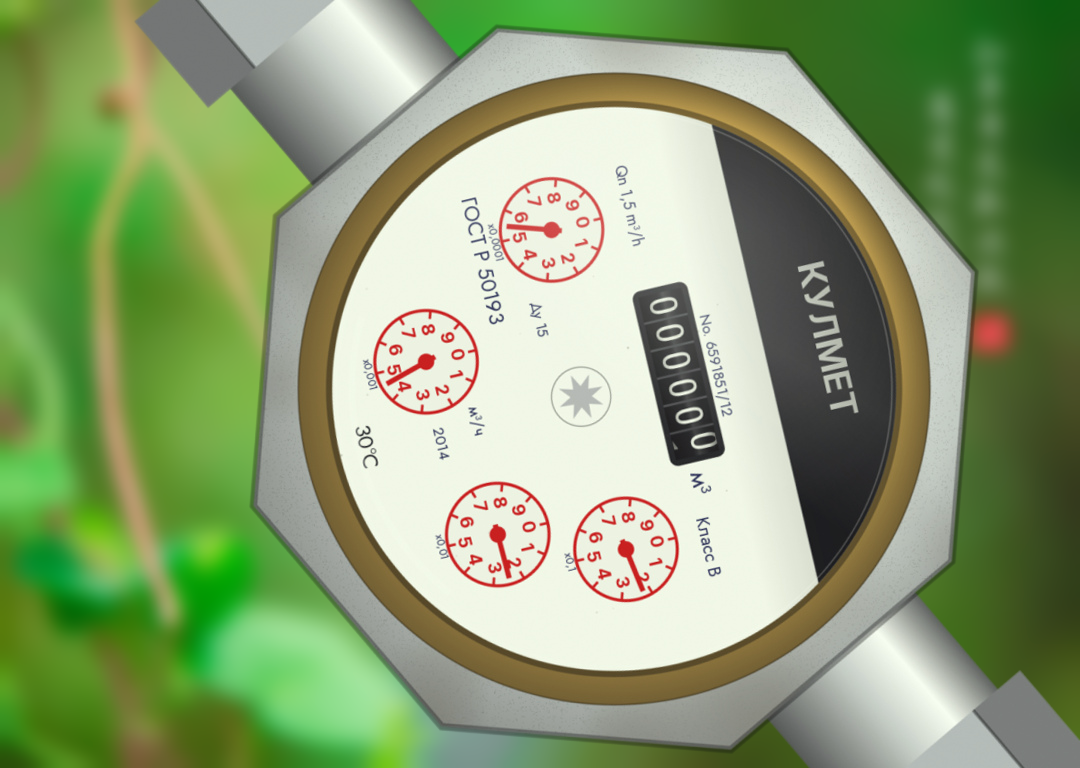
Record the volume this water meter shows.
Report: 0.2245 m³
